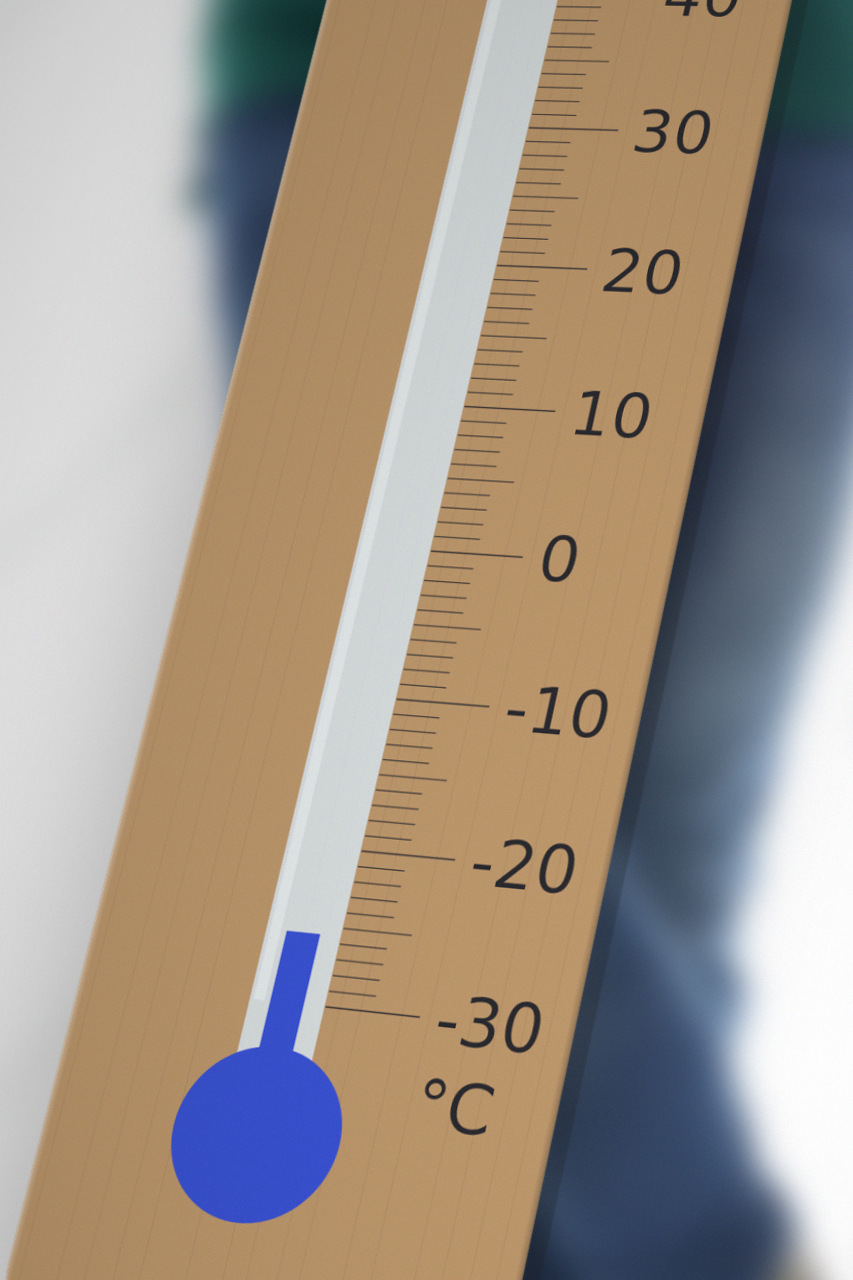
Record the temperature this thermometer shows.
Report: -25.5 °C
